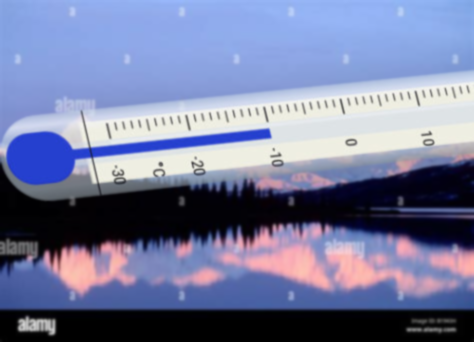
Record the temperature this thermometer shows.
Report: -10 °C
